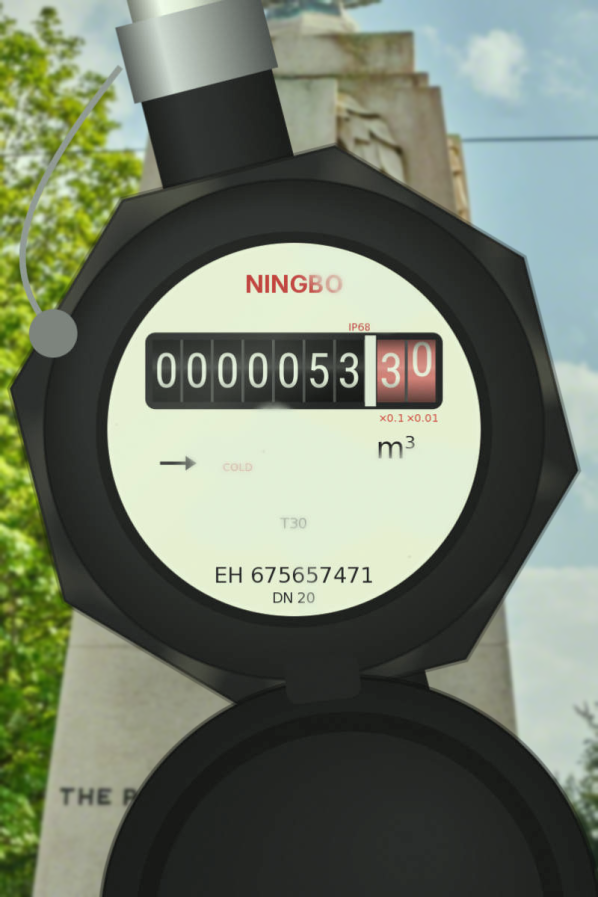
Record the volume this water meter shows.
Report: 53.30 m³
